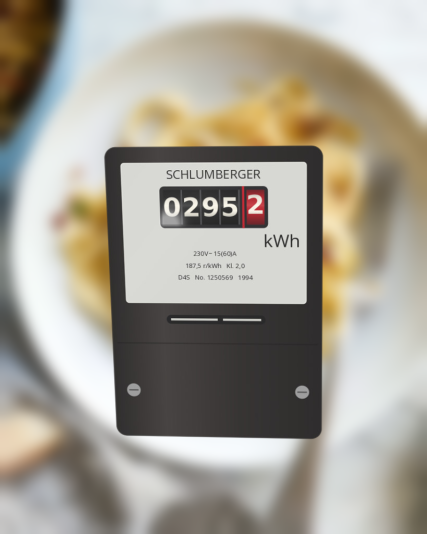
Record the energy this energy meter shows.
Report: 295.2 kWh
